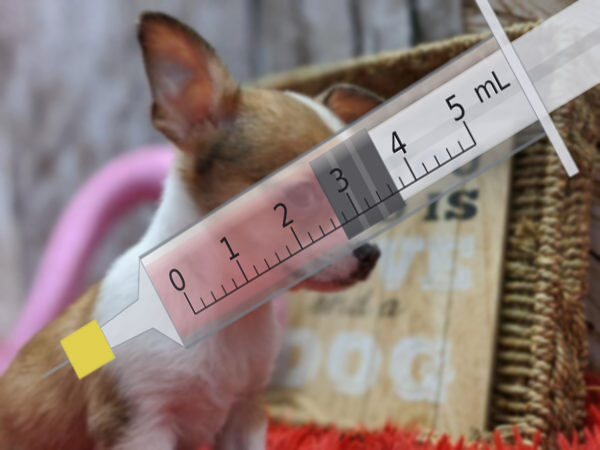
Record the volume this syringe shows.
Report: 2.7 mL
